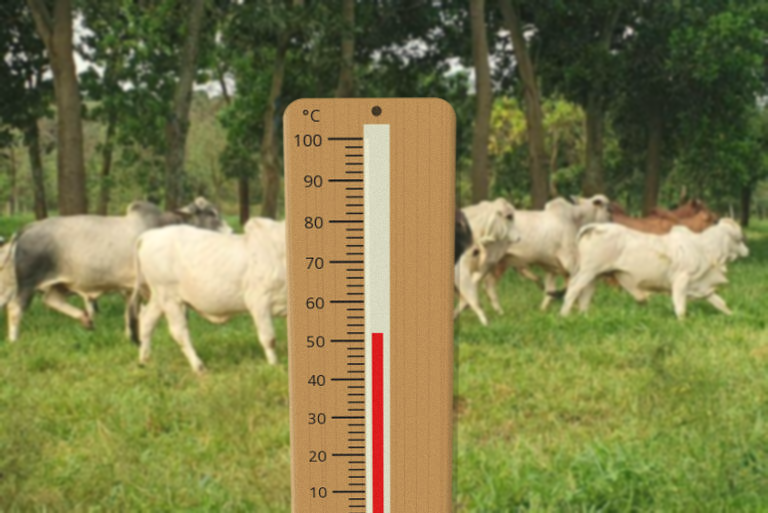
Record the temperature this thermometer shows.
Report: 52 °C
